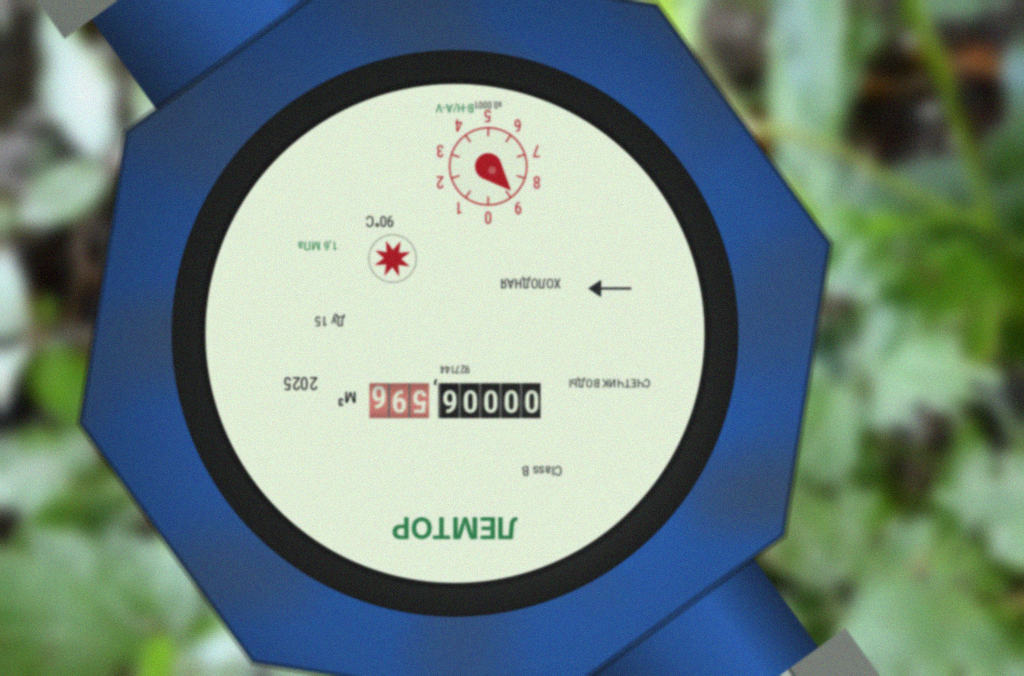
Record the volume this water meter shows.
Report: 6.5958 m³
